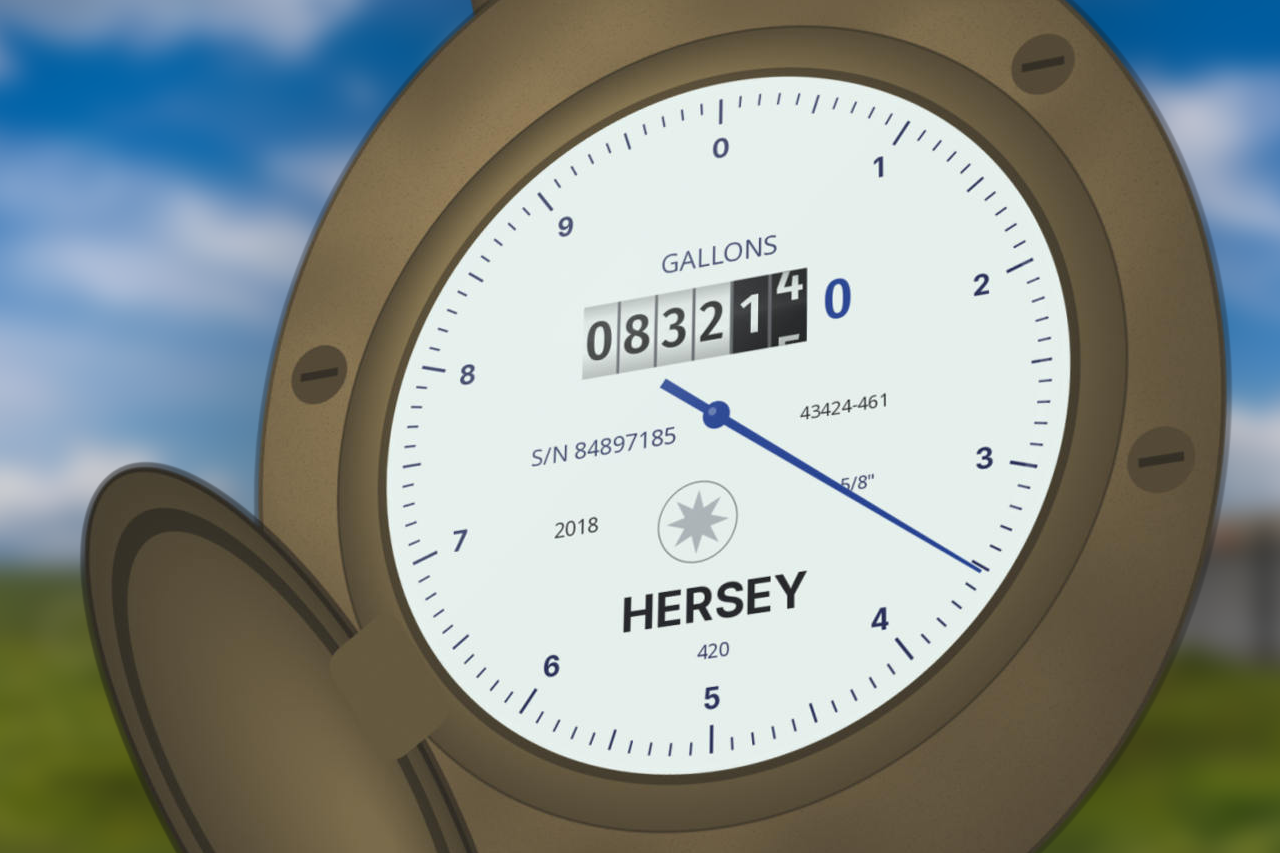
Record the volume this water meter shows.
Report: 832143.5 gal
